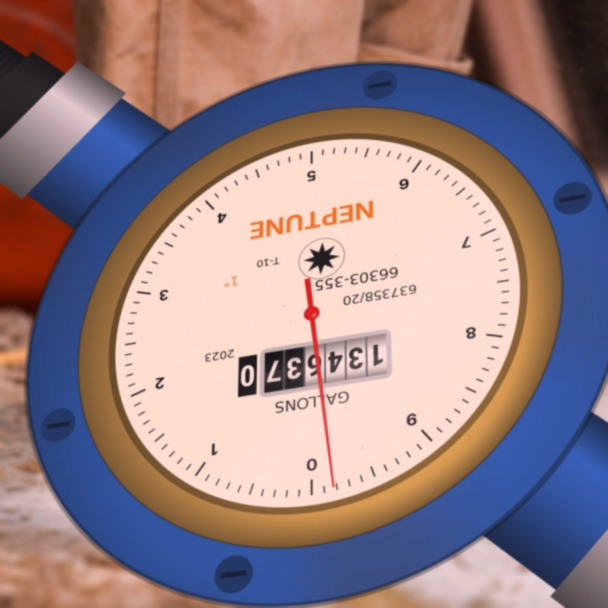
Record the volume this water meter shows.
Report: 1346369.8 gal
